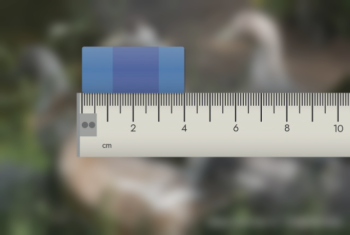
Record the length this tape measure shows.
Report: 4 cm
